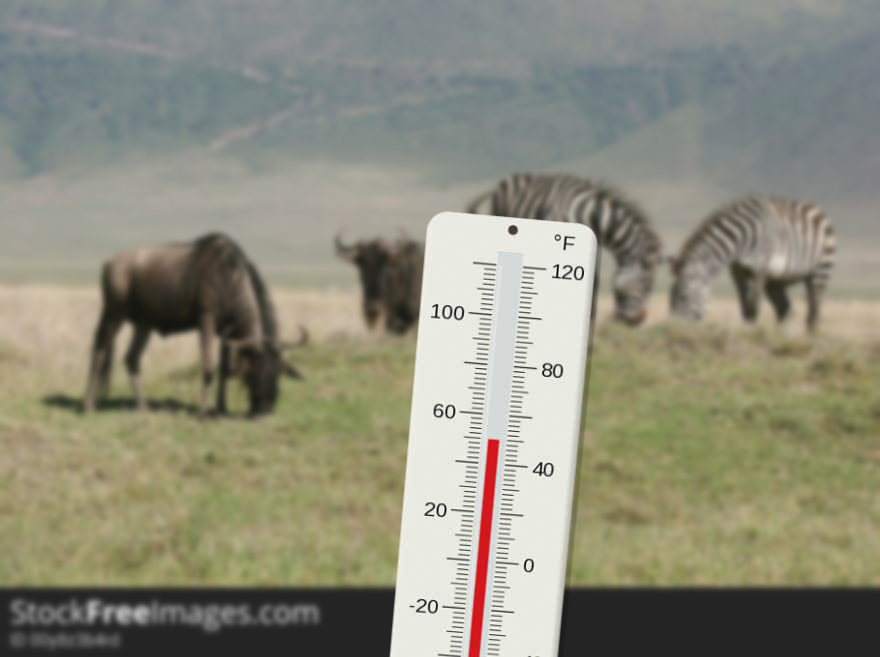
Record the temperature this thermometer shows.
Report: 50 °F
